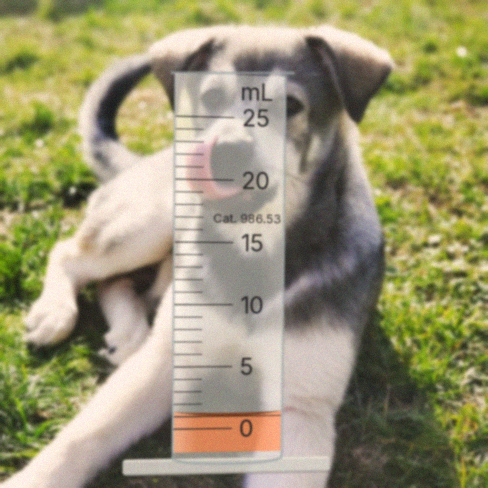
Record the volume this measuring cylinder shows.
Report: 1 mL
